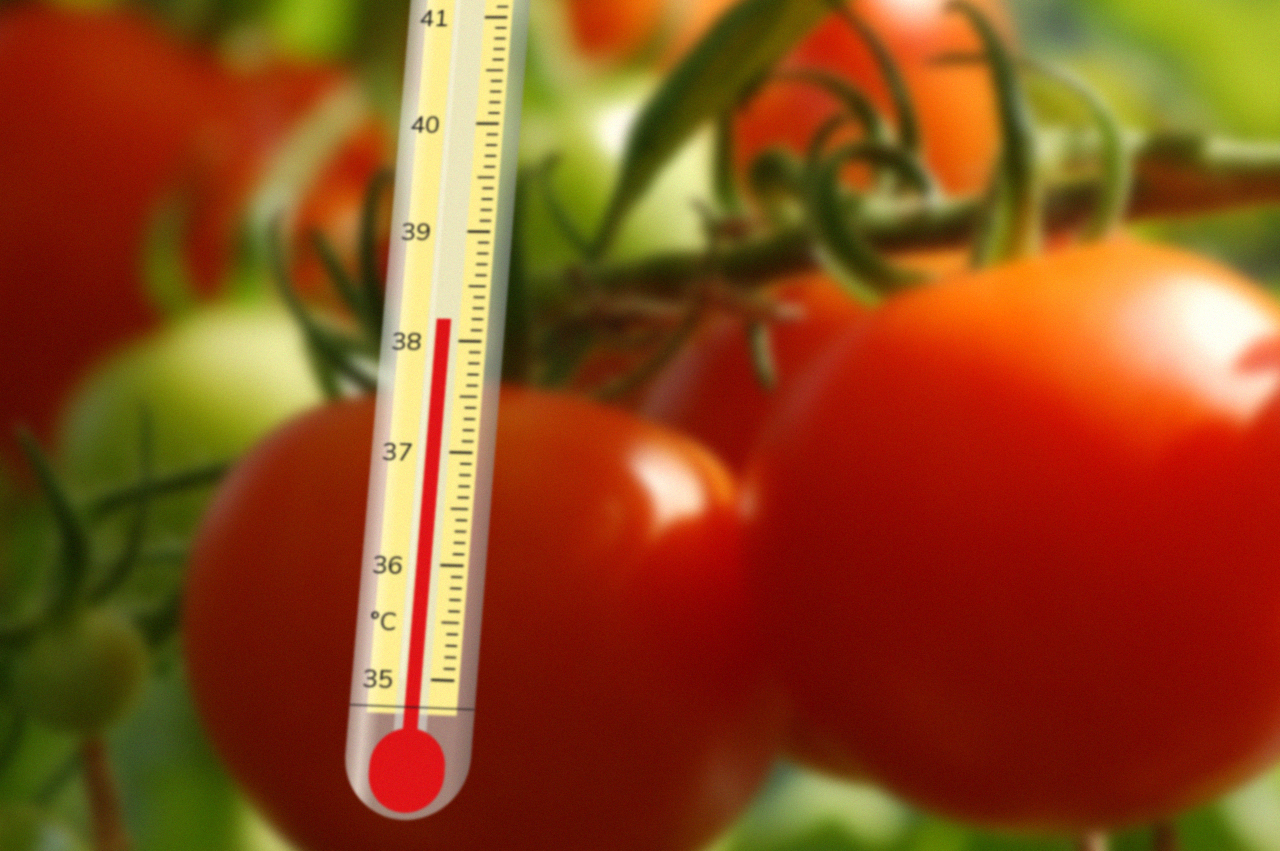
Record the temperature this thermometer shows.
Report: 38.2 °C
